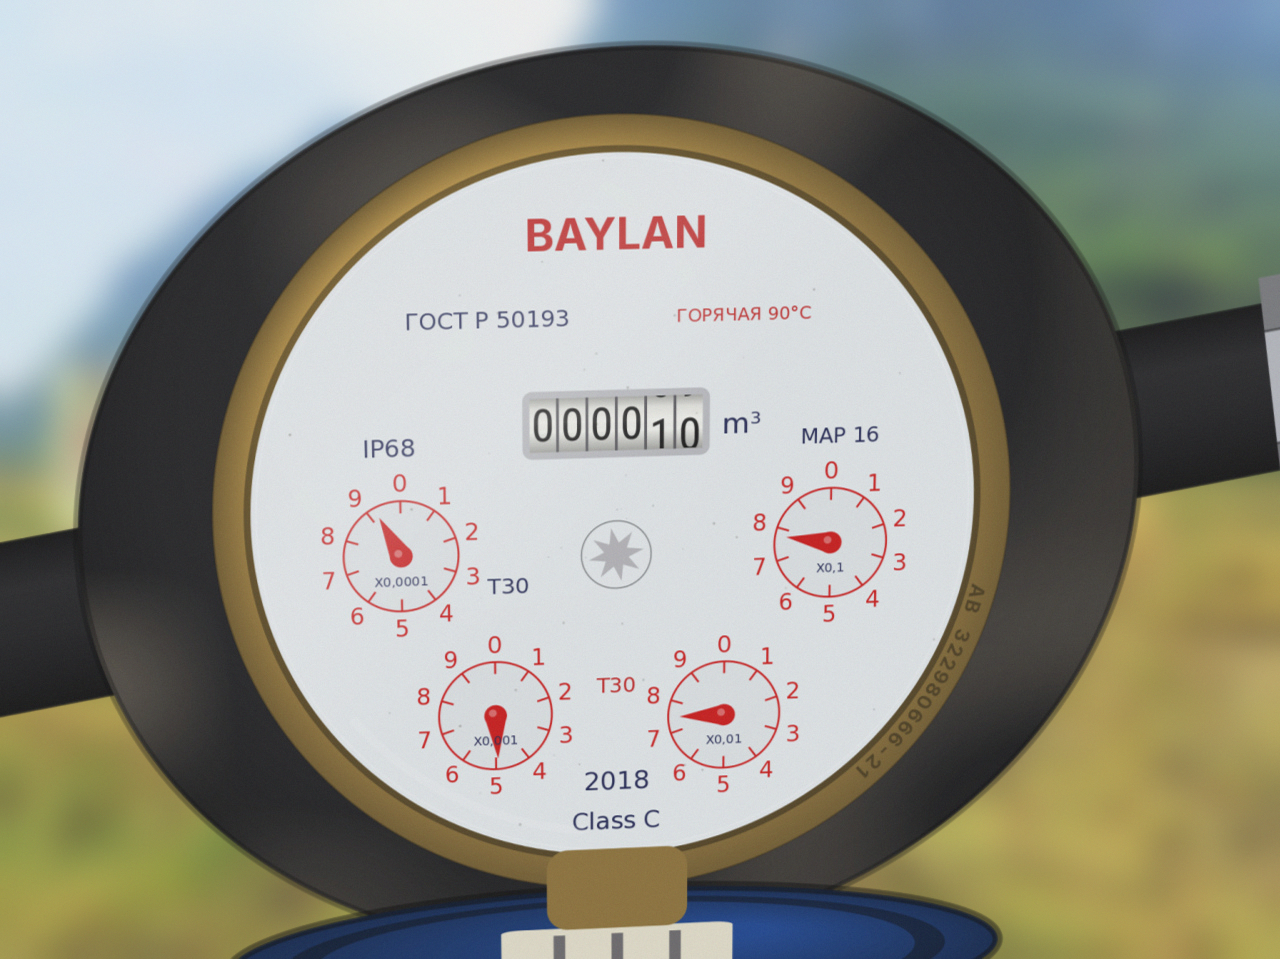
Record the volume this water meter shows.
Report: 9.7749 m³
